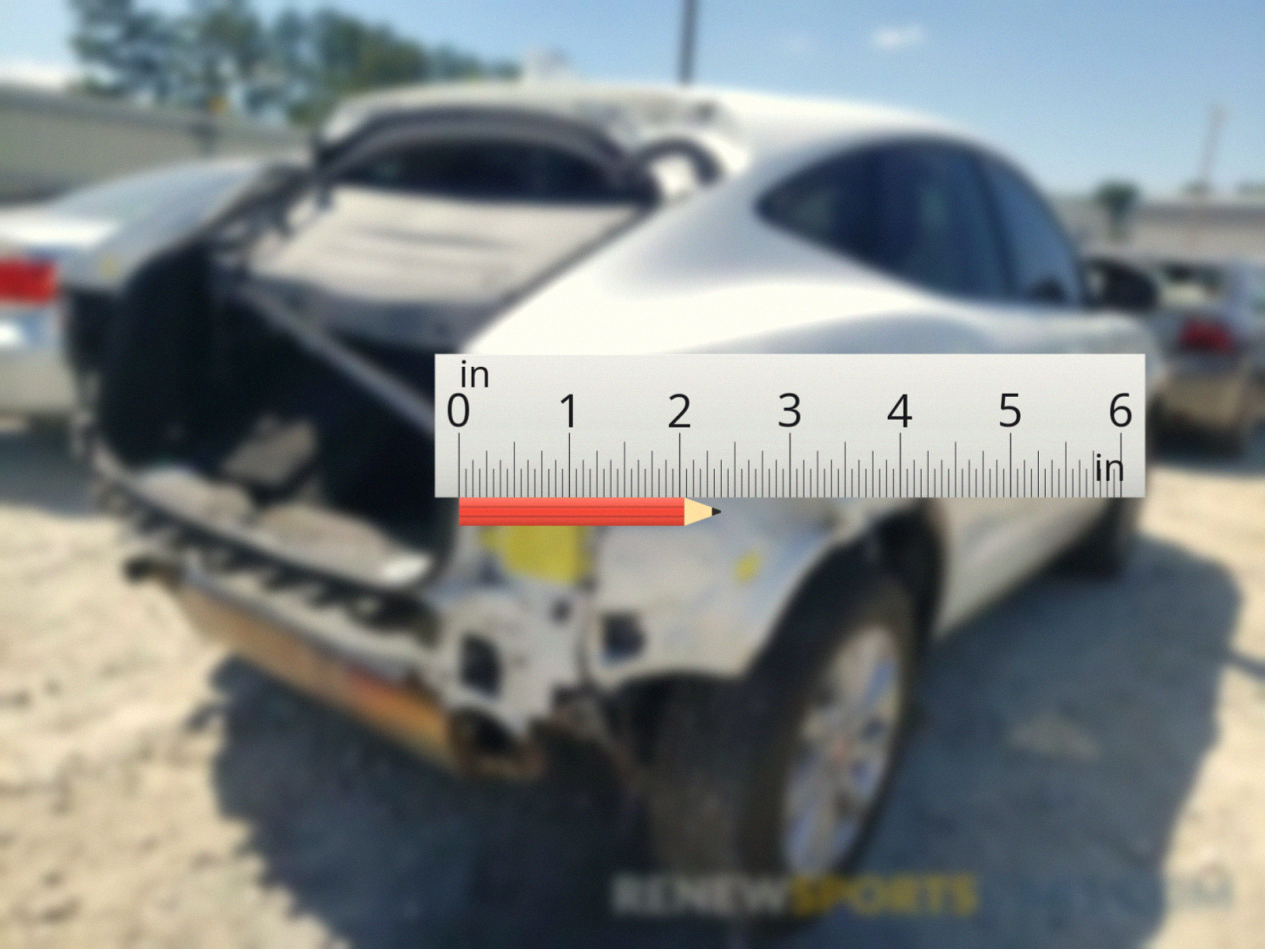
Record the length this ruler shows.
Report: 2.375 in
